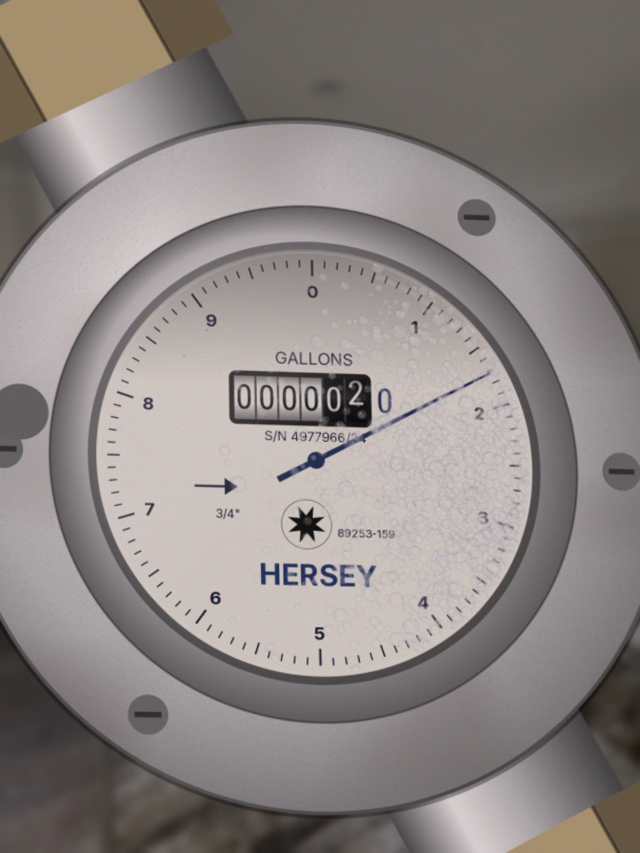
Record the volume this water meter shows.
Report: 21.7 gal
